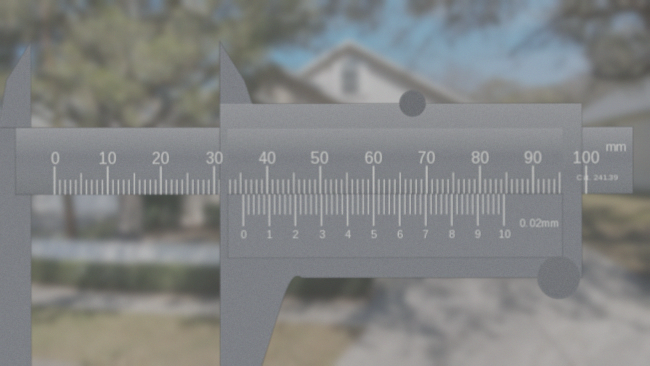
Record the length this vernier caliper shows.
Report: 35.5 mm
